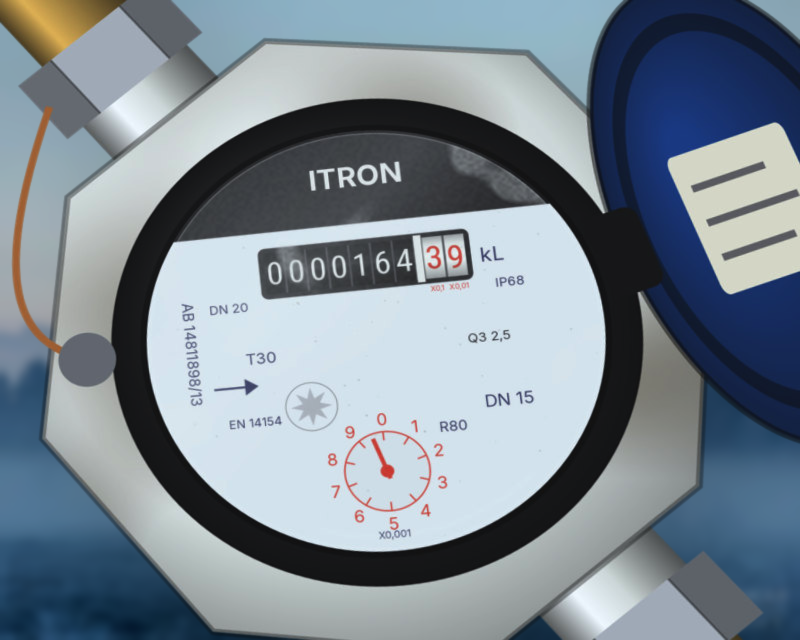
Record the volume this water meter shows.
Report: 164.389 kL
